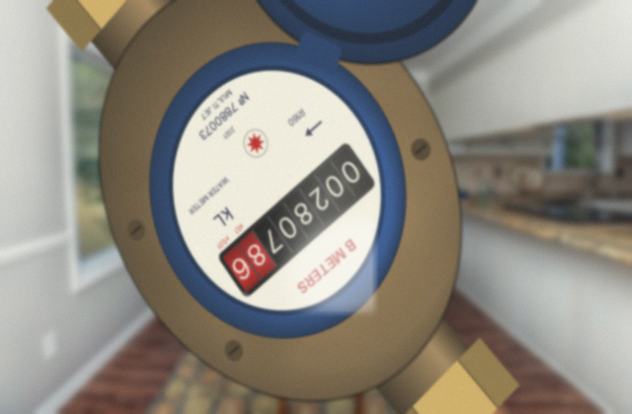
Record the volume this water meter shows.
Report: 2807.86 kL
